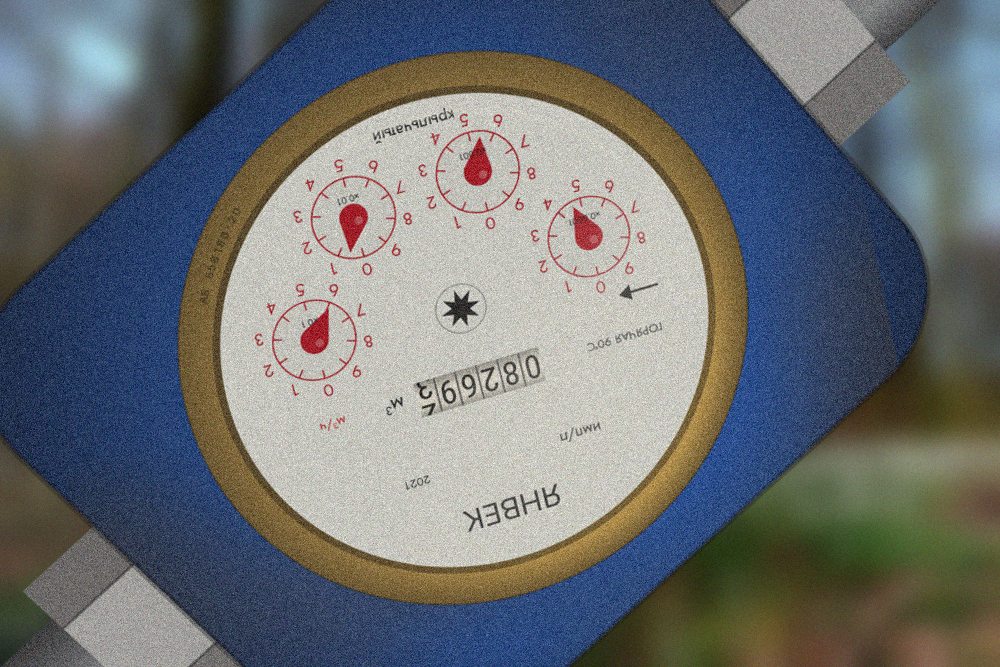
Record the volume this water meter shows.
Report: 82692.6054 m³
